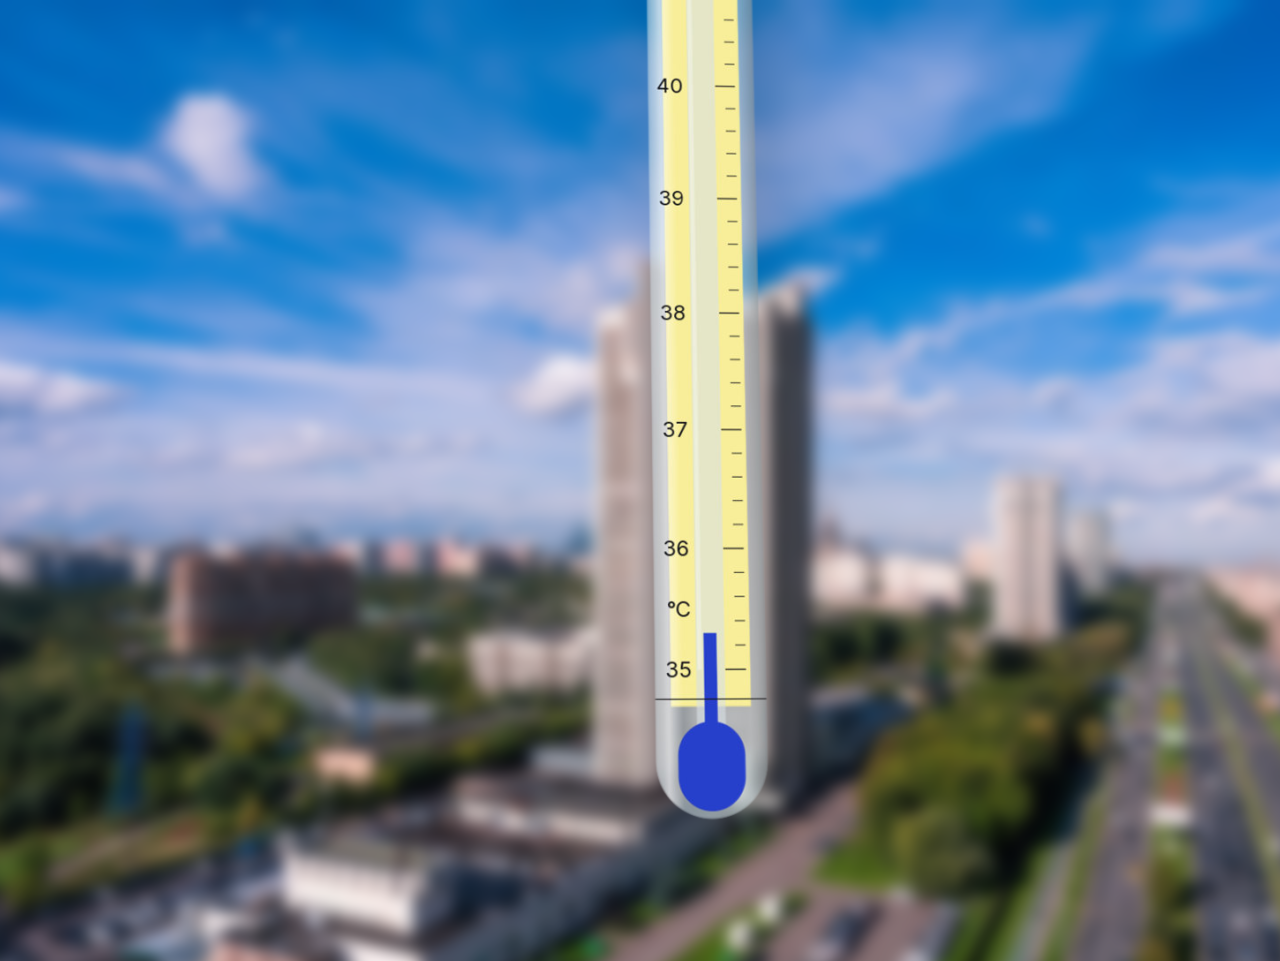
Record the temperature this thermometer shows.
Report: 35.3 °C
